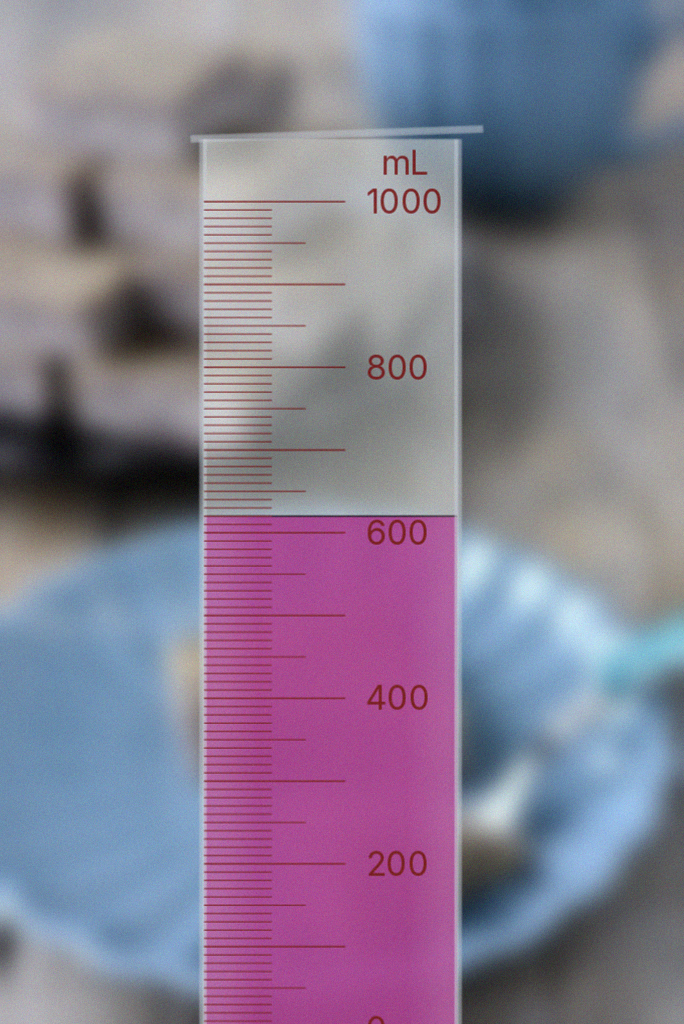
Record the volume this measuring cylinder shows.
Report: 620 mL
